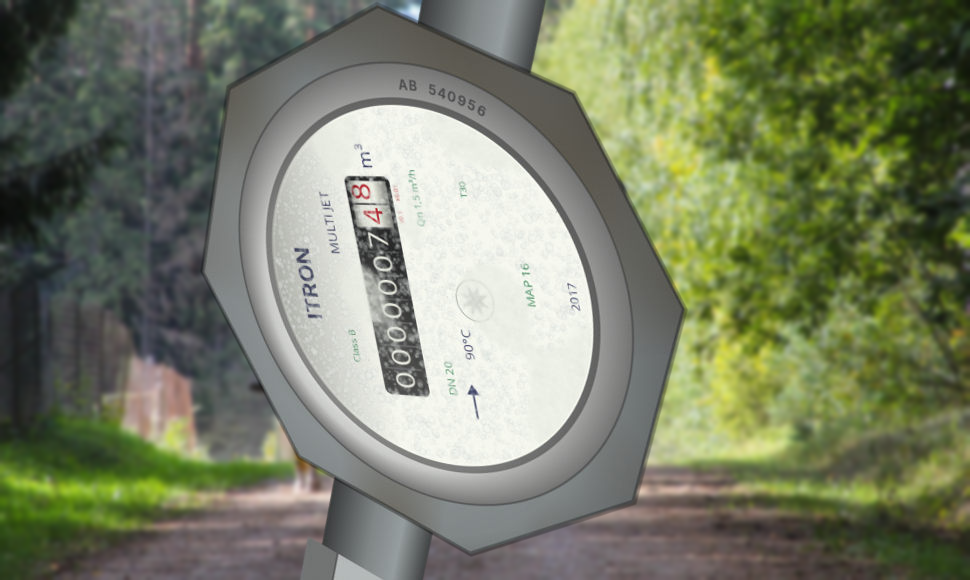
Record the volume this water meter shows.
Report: 7.48 m³
